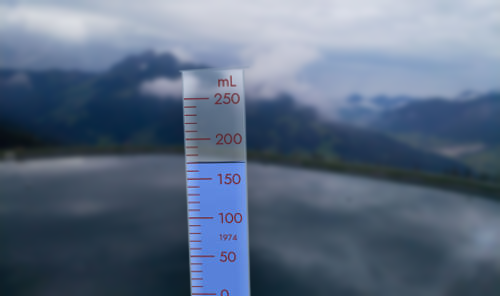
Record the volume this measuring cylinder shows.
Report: 170 mL
